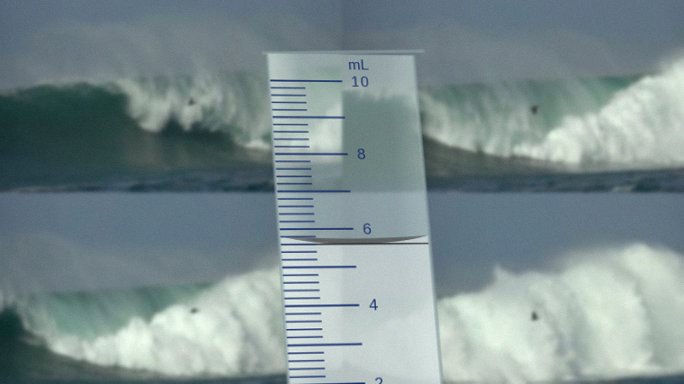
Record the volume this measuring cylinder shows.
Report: 5.6 mL
